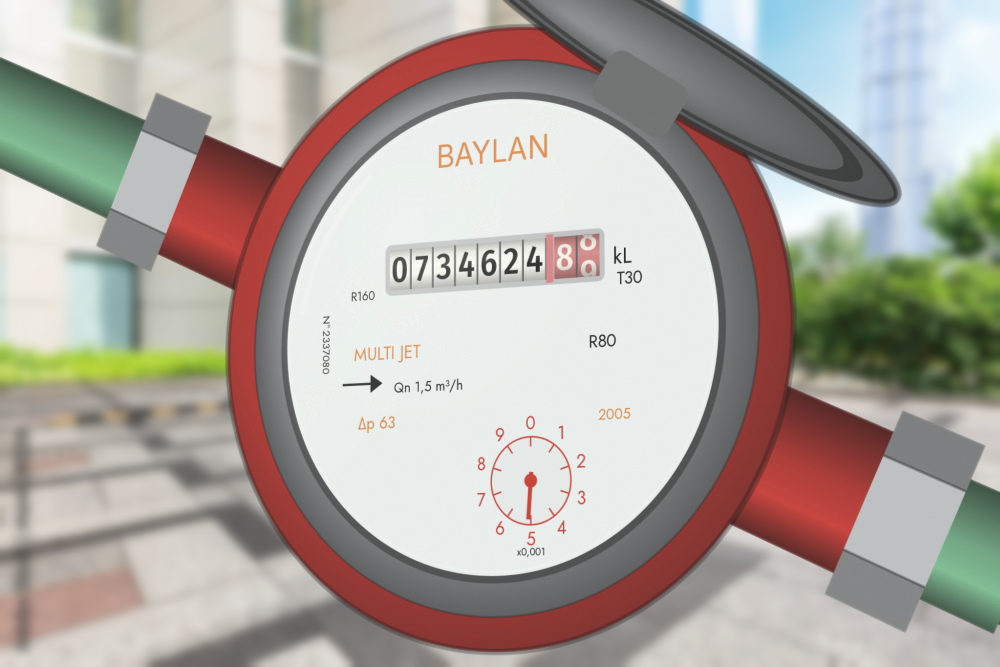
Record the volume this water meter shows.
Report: 734624.885 kL
